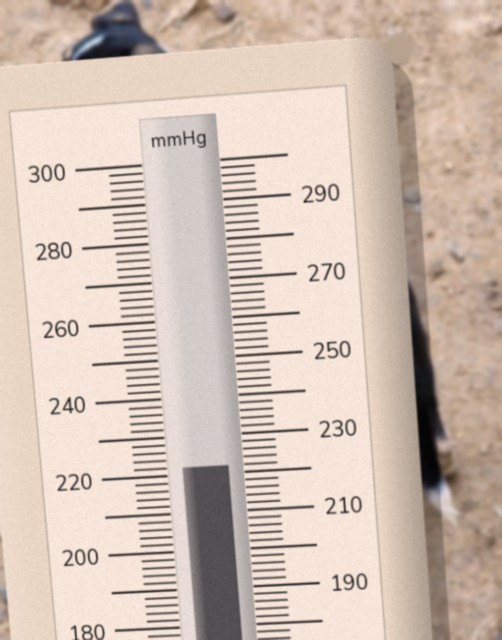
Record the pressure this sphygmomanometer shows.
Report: 222 mmHg
